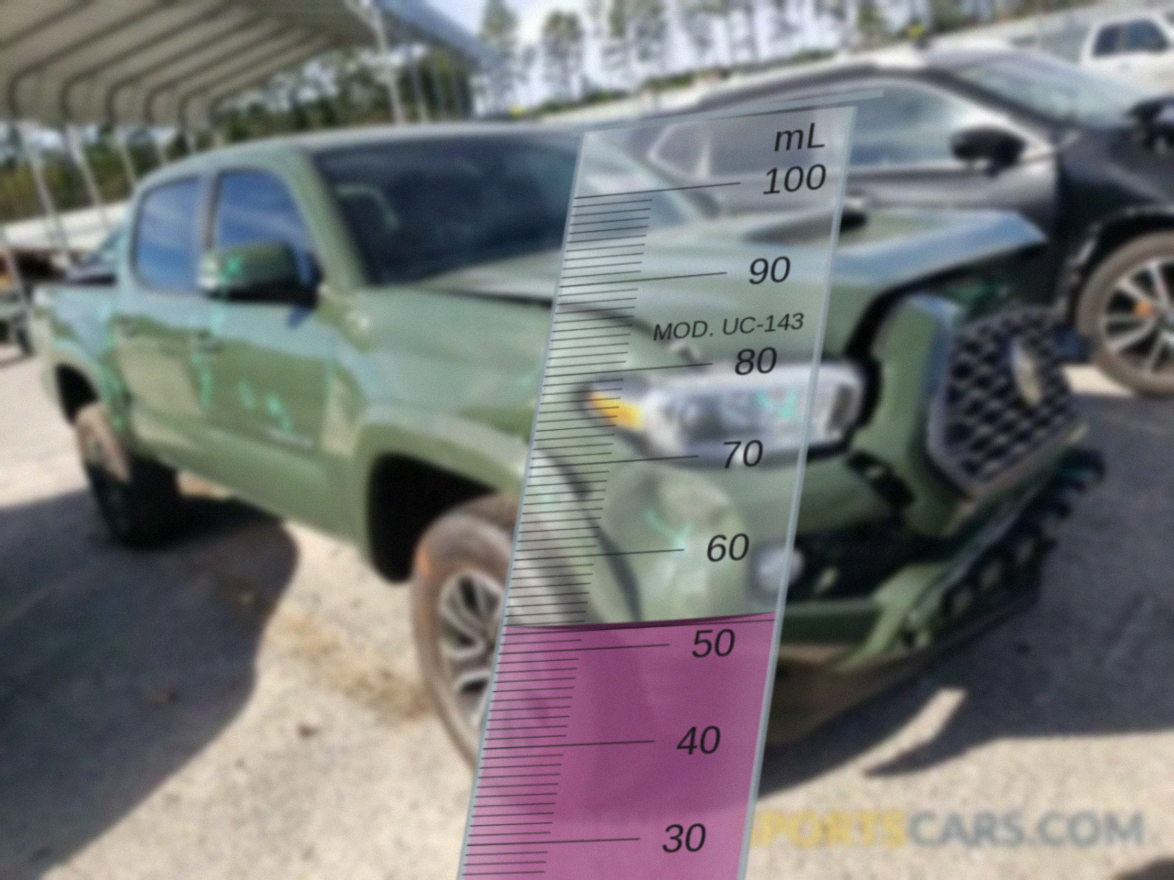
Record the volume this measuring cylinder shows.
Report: 52 mL
